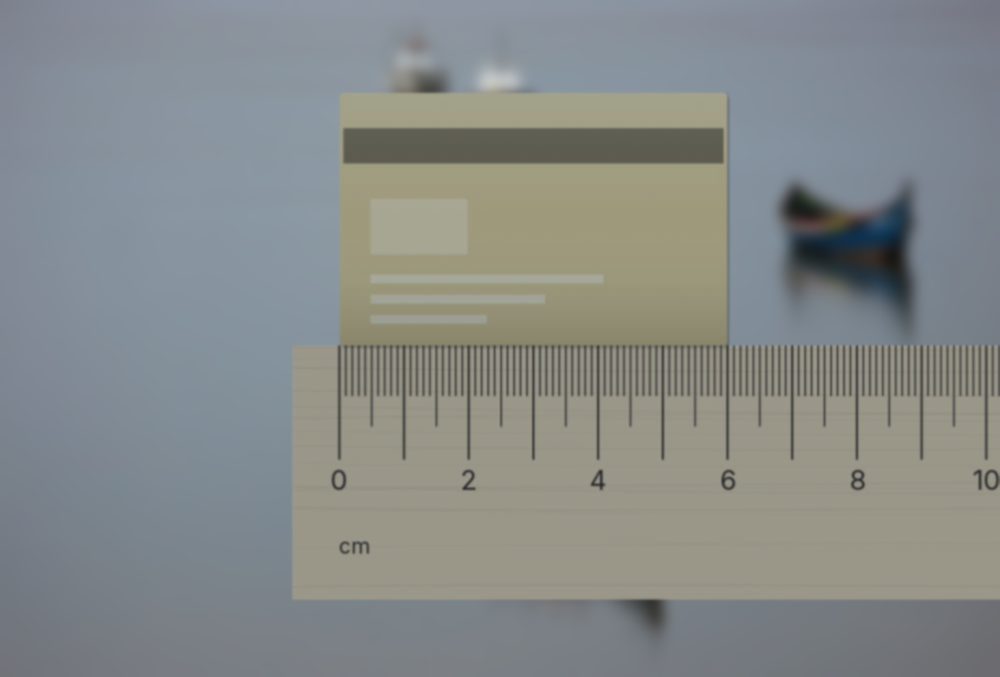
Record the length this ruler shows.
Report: 6 cm
